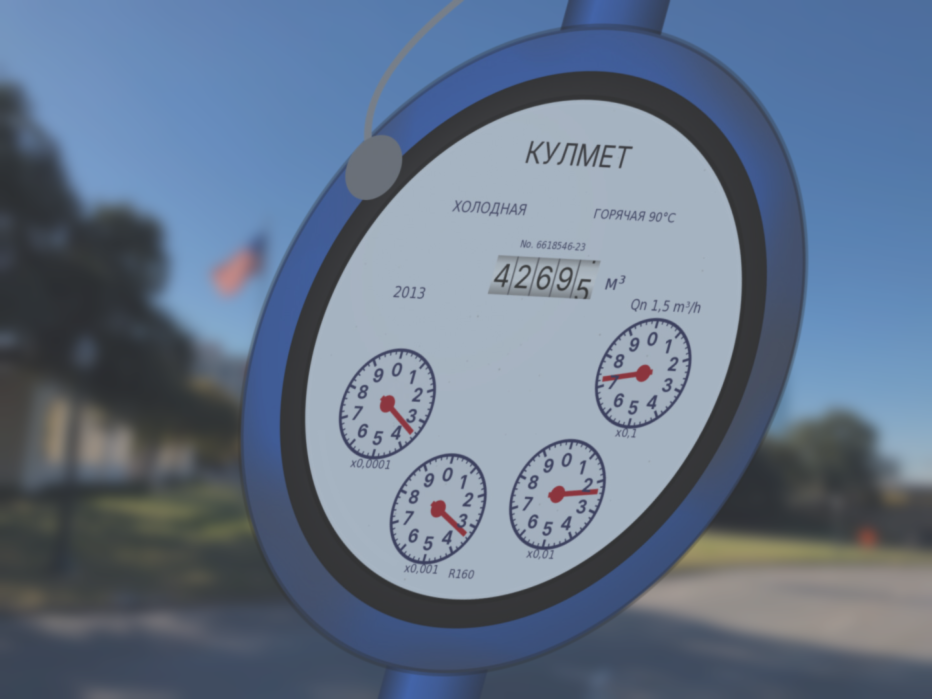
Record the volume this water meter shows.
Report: 42694.7233 m³
